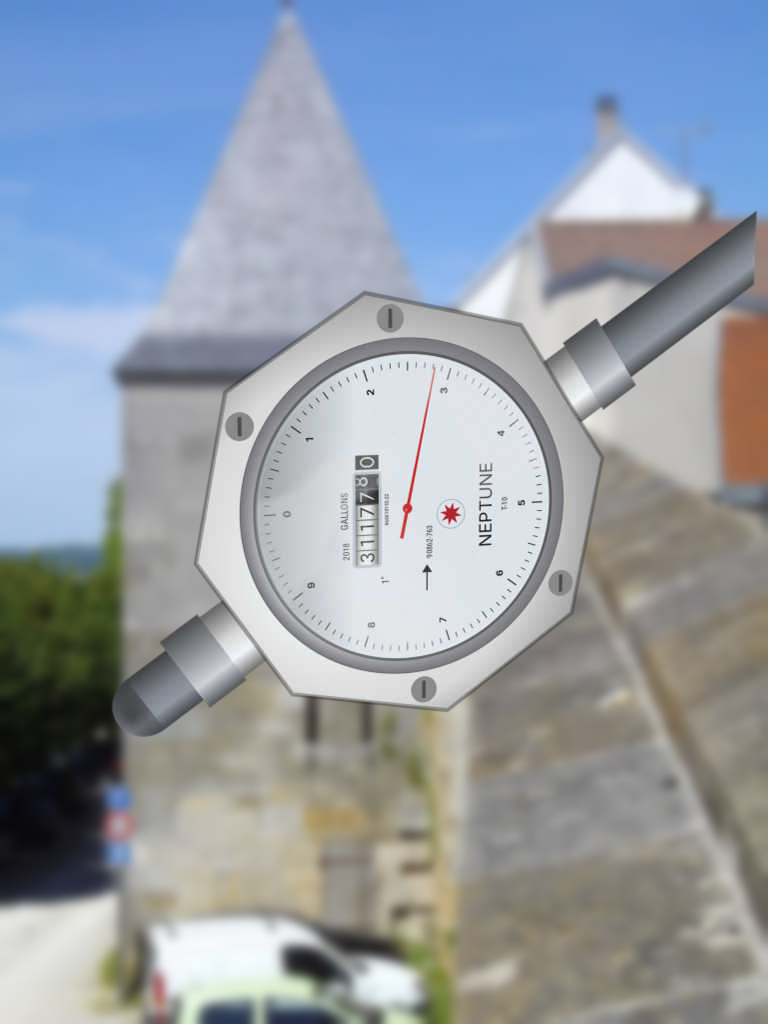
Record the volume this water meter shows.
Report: 3117782.8 gal
